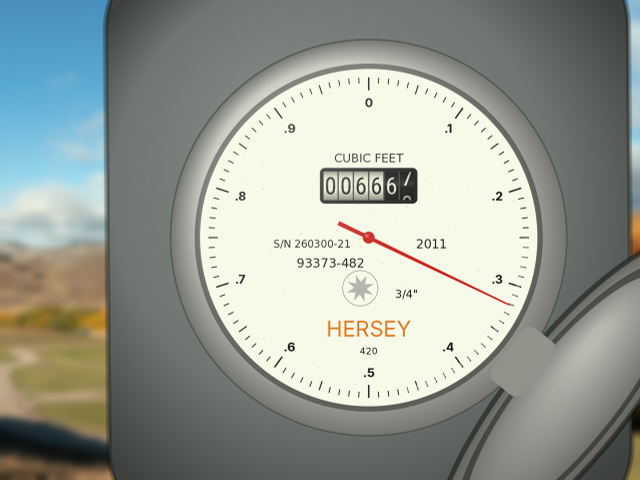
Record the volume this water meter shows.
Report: 6667.32 ft³
